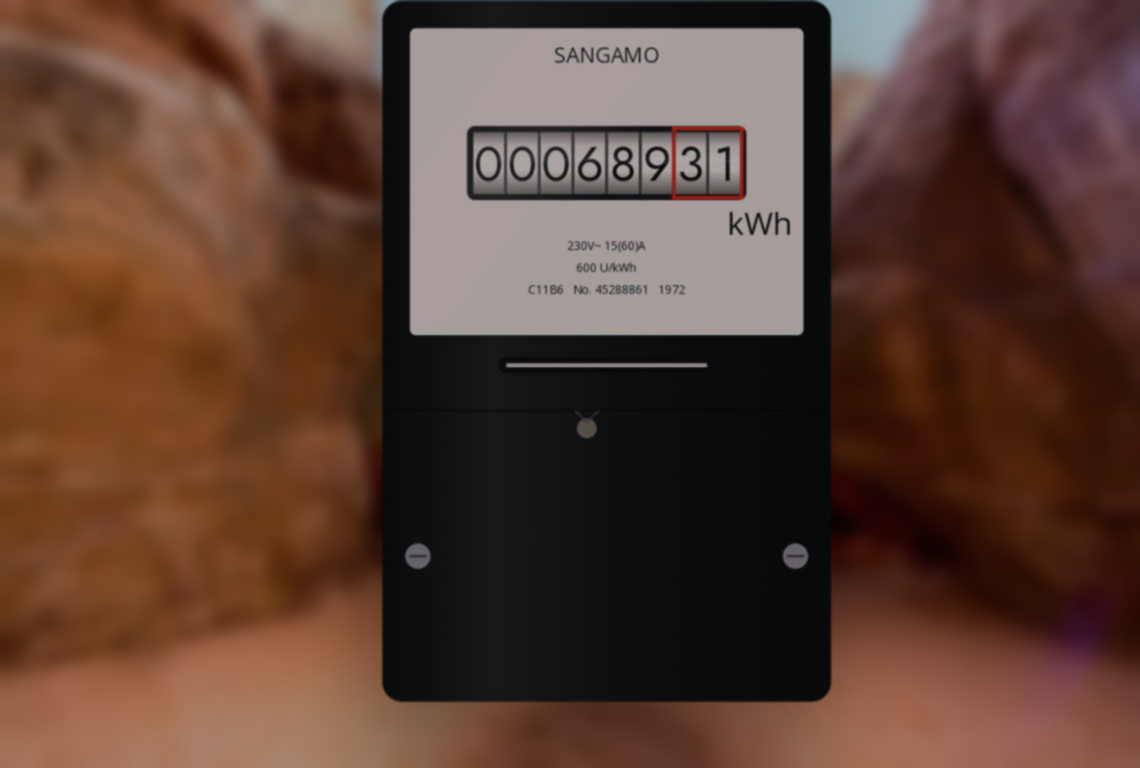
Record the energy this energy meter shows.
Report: 689.31 kWh
